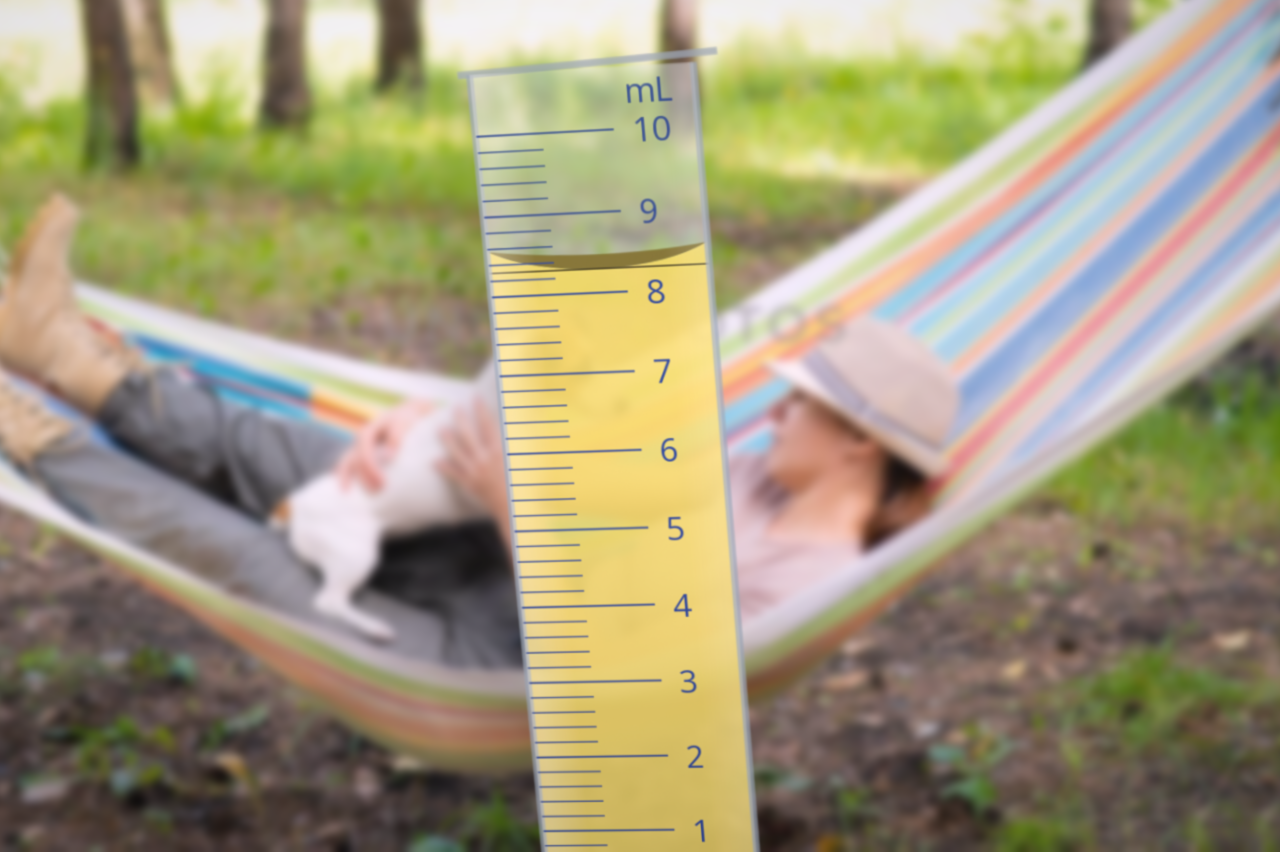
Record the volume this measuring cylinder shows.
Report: 8.3 mL
